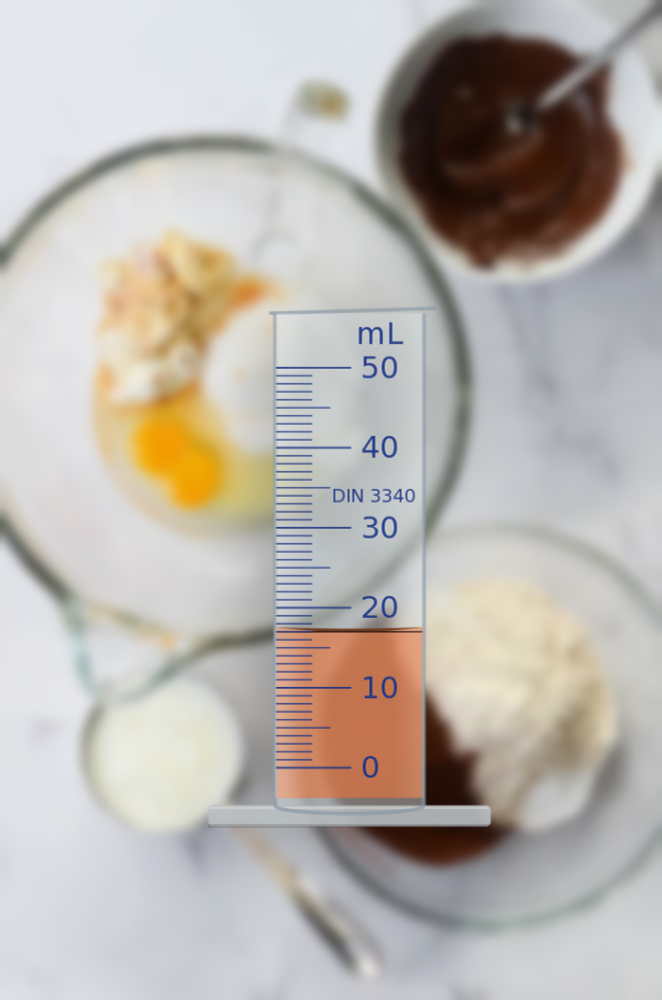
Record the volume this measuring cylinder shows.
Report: 17 mL
